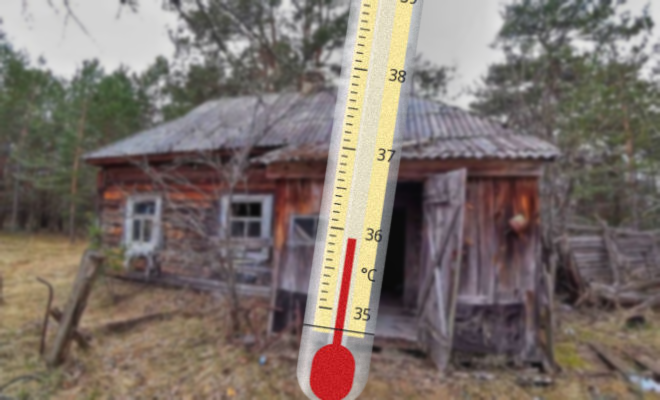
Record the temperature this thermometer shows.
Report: 35.9 °C
